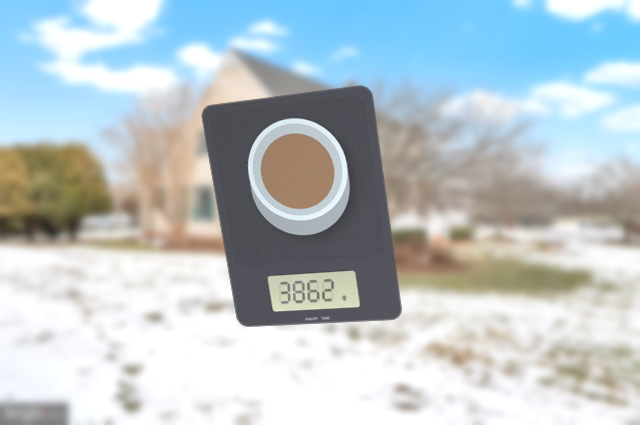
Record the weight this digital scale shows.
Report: 3862 g
